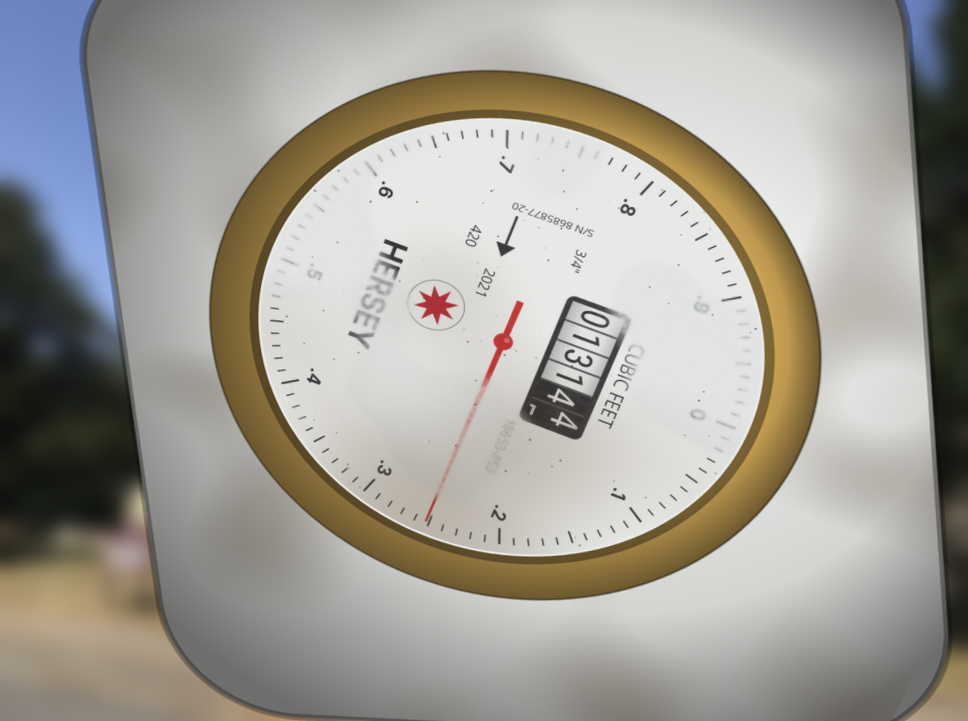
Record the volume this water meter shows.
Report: 13144.25 ft³
